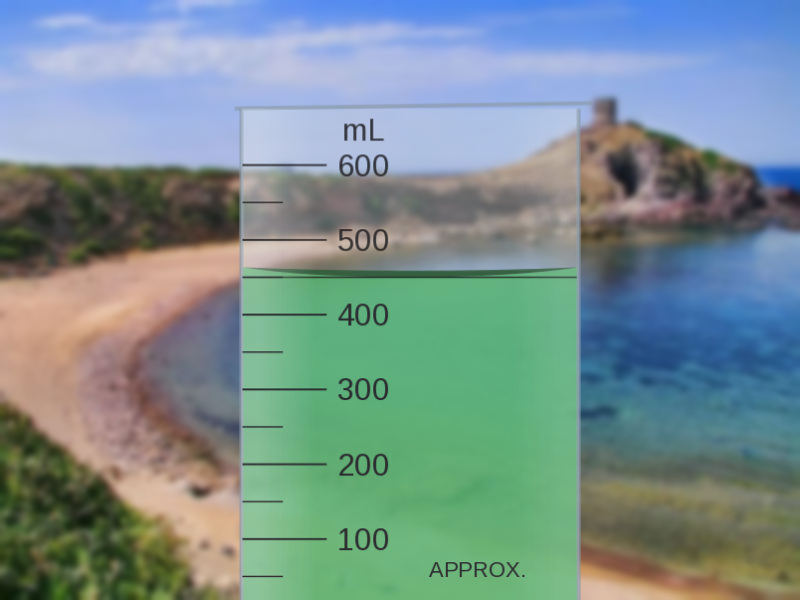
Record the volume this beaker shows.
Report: 450 mL
